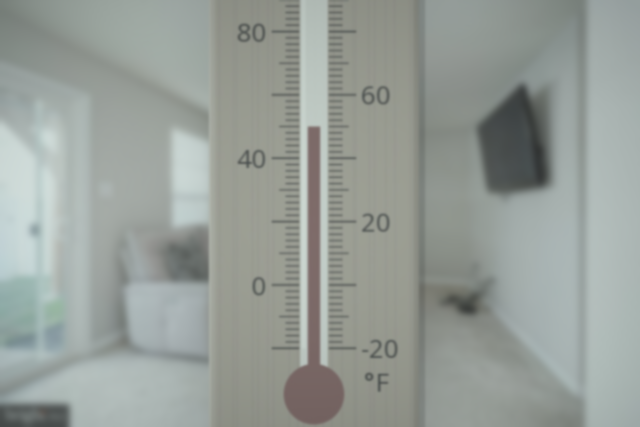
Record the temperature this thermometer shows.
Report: 50 °F
